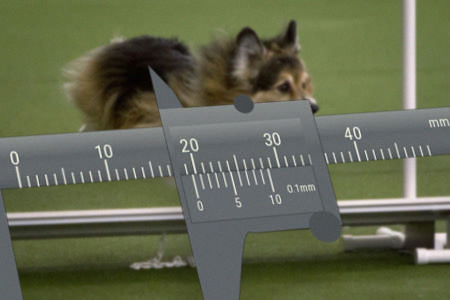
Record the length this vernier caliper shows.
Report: 19.6 mm
